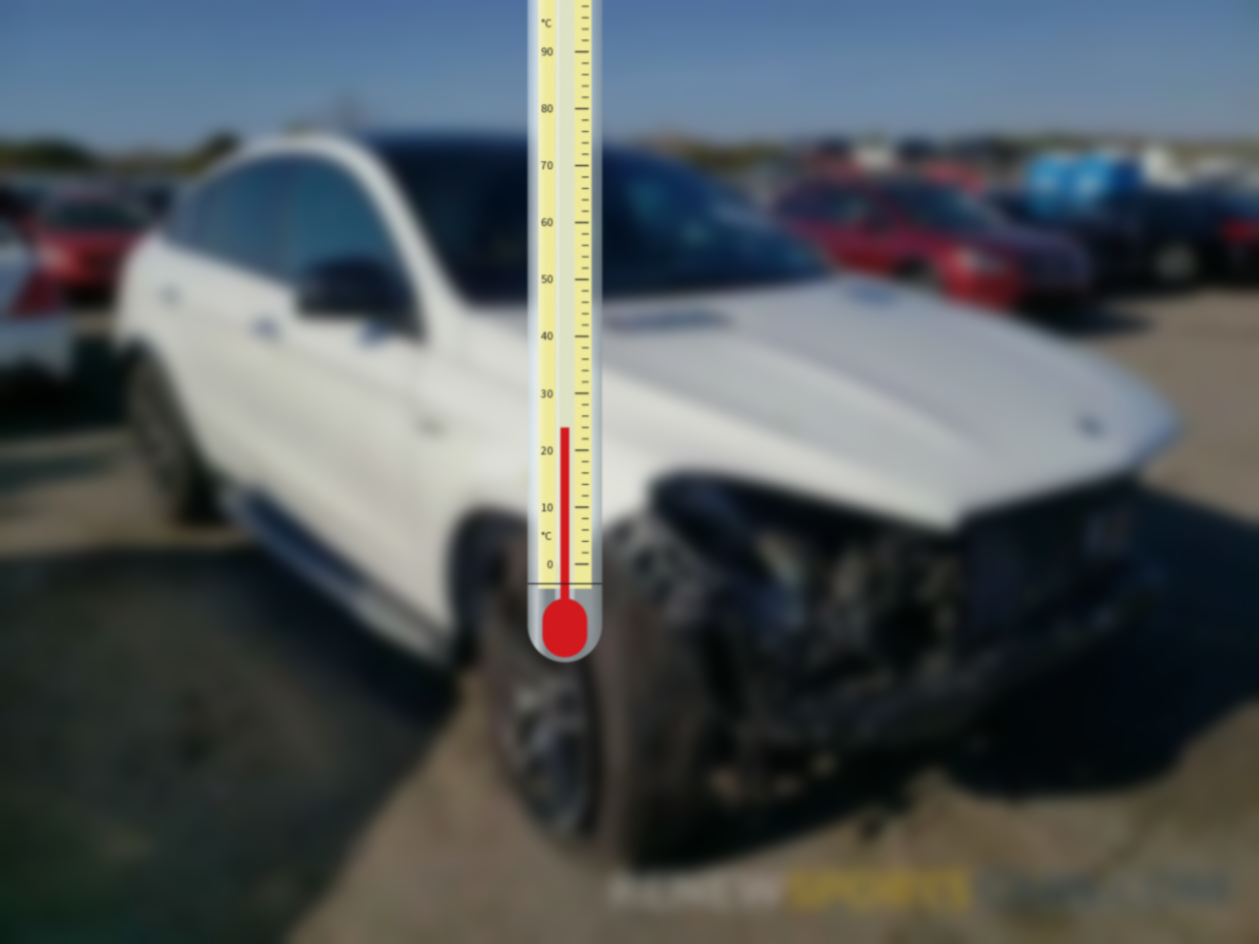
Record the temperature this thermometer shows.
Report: 24 °C
